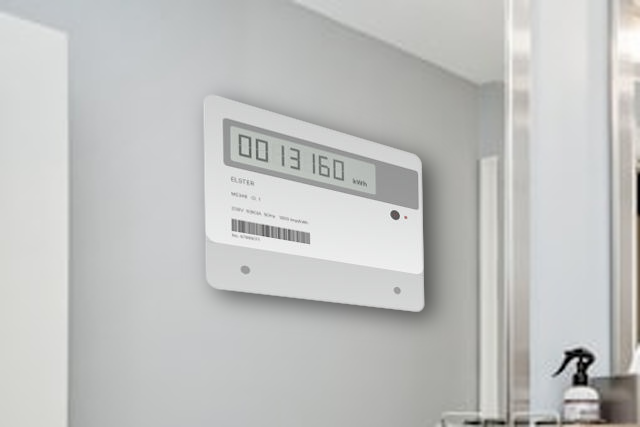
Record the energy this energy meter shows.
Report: 13160 kWh
